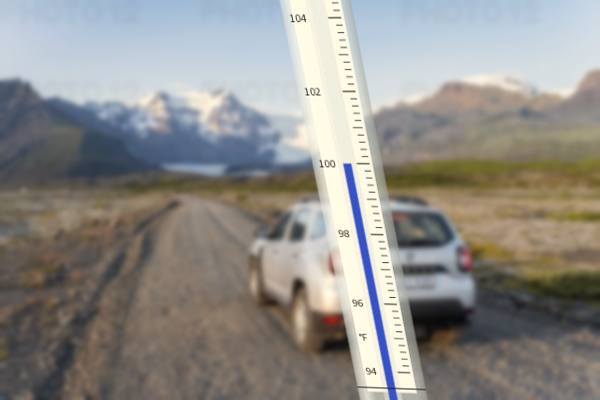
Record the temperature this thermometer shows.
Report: 100 °F
